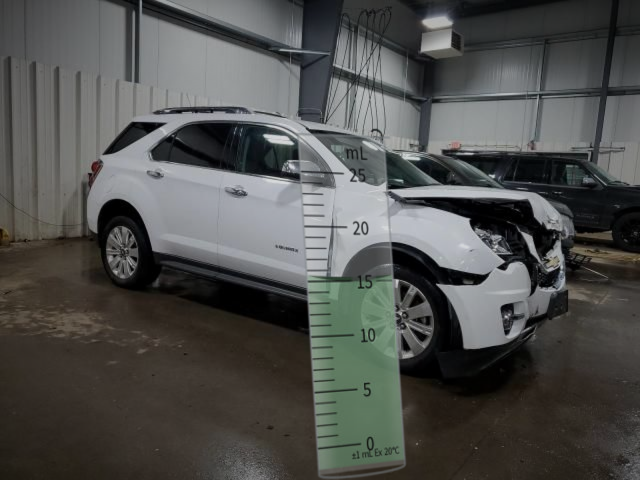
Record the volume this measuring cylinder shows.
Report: 15 mL
